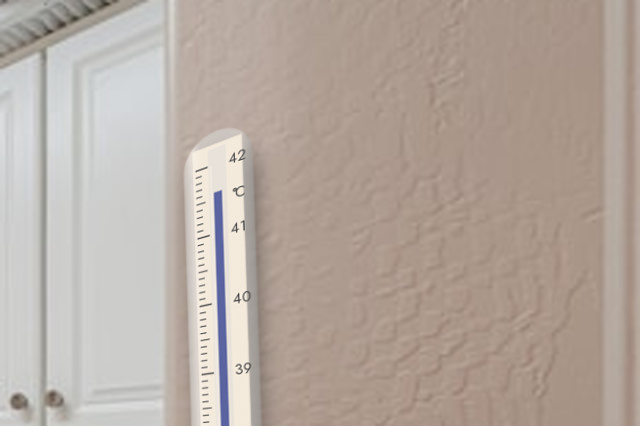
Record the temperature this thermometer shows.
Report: 41.6 °C
